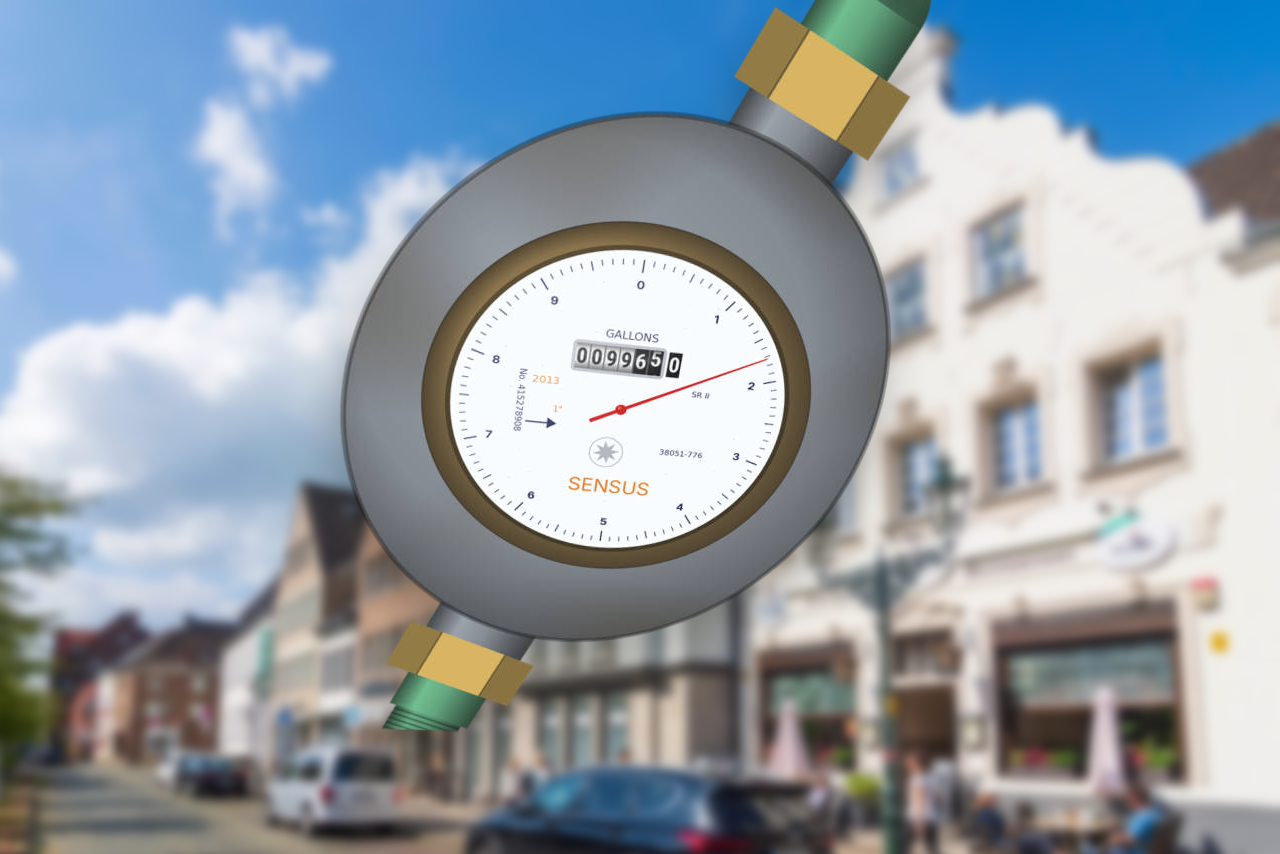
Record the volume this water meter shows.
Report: 99651.7 gal
